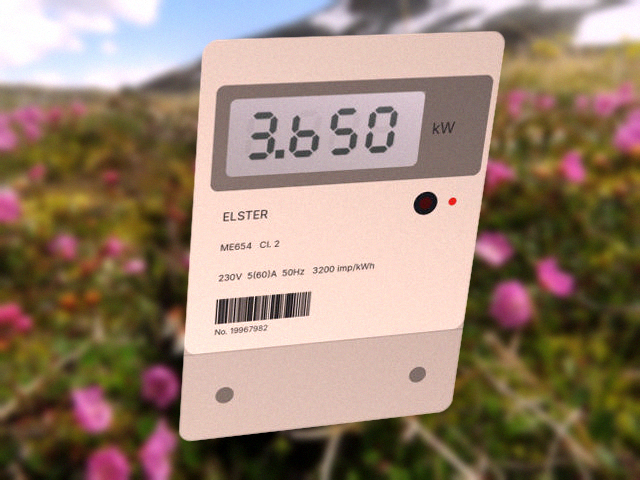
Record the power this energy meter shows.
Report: 3.650 kW
